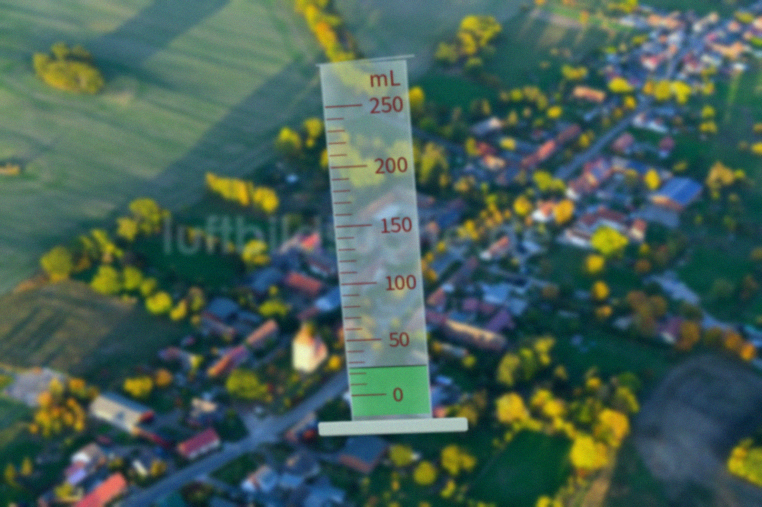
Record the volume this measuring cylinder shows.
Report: 25 mL
